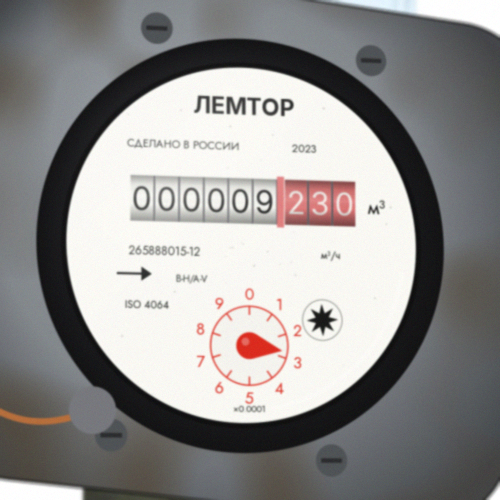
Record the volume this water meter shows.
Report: 9.2302 m³
